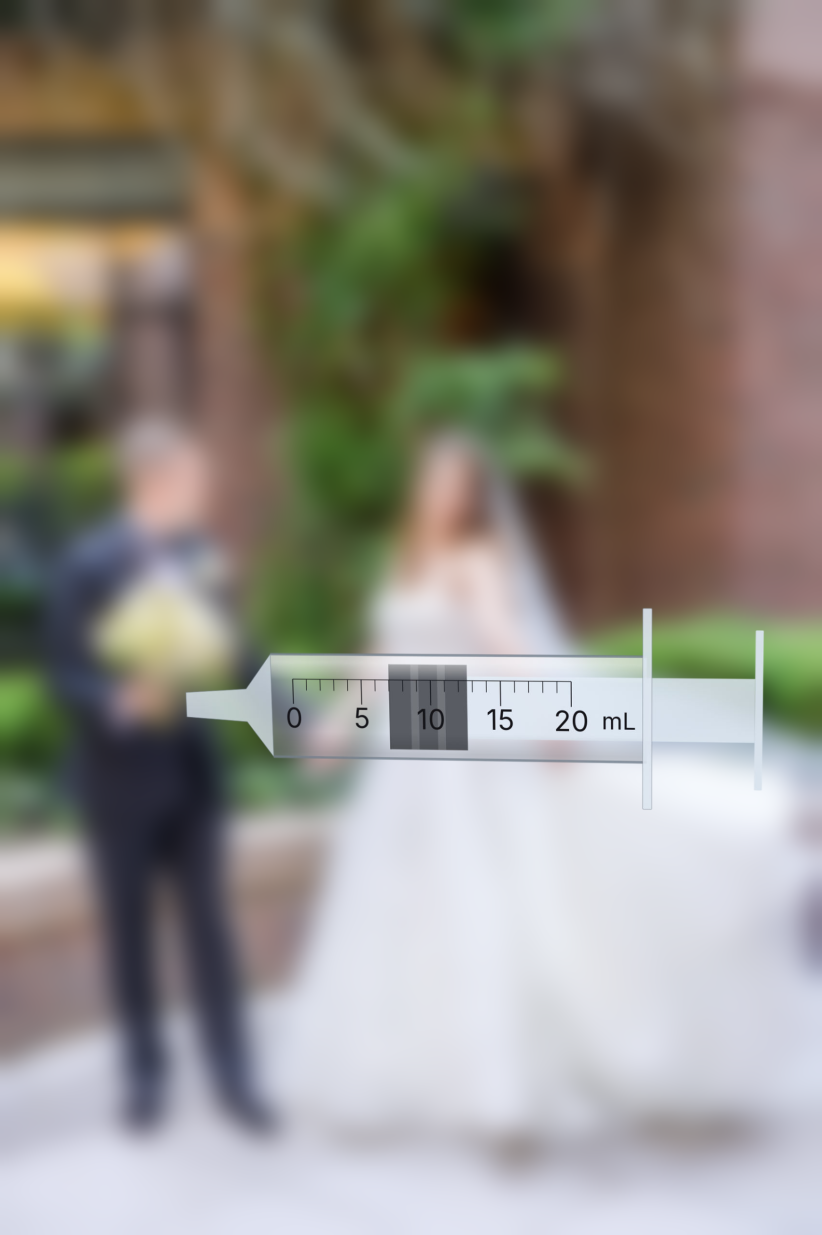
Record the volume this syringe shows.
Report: 7 mL
